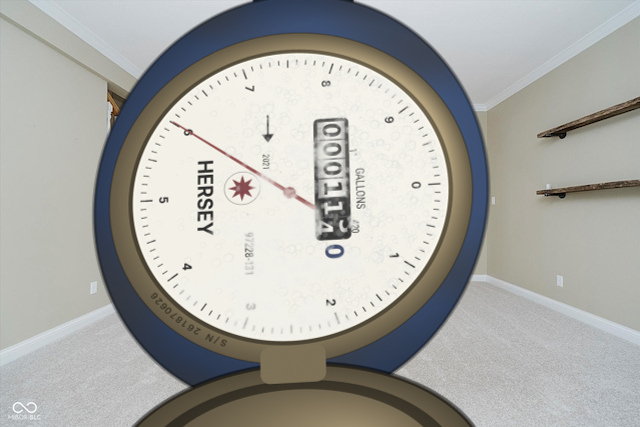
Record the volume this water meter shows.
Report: 1136.0 gal
